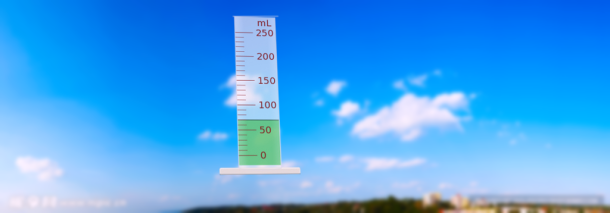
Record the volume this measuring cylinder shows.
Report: 70 mL
